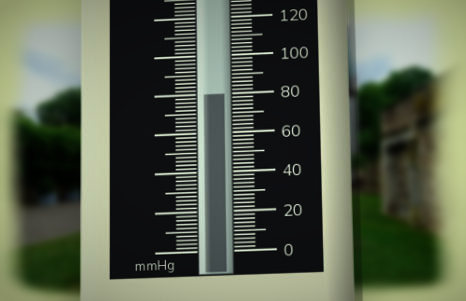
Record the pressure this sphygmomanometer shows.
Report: 80 mmHg
